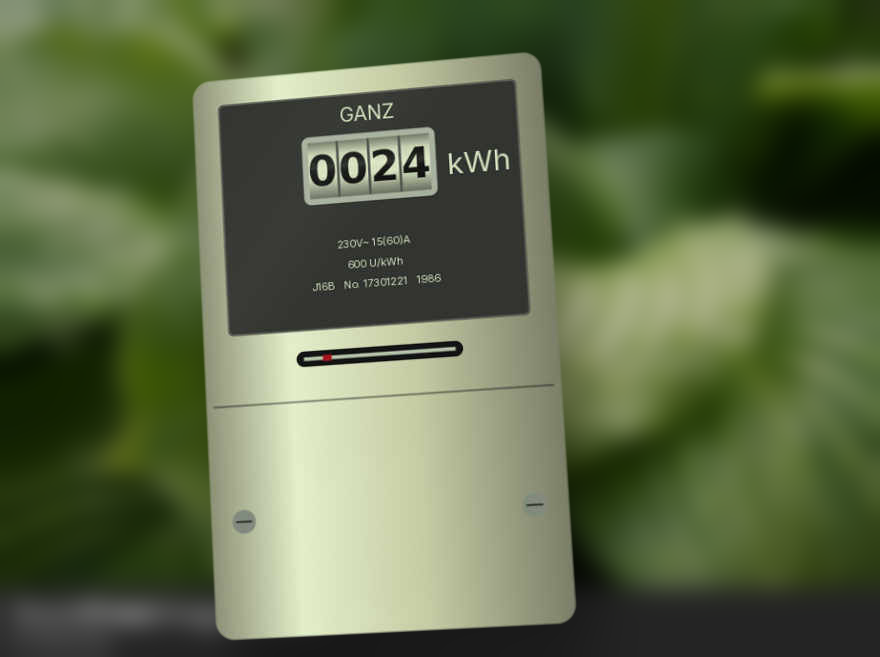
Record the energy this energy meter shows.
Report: 24 kWh
